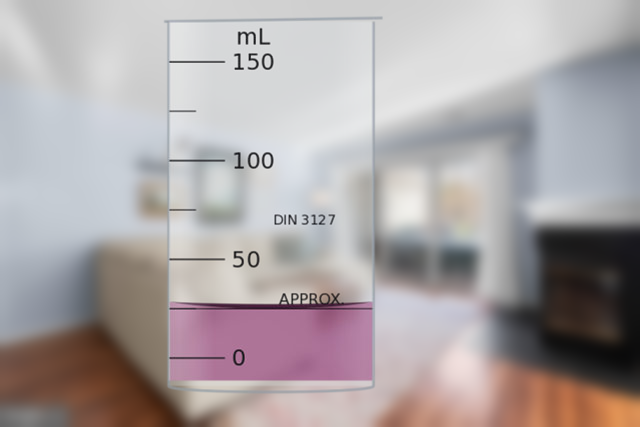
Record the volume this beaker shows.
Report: 25 mL
